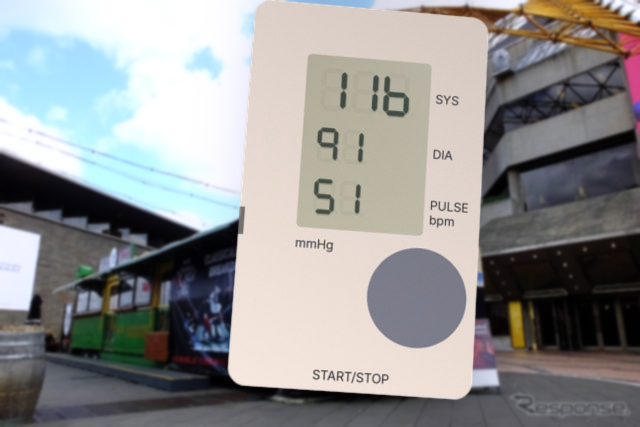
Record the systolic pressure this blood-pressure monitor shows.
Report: 116 mmHg
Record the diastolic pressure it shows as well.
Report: 91 mmHg
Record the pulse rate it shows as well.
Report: 51 bpm
